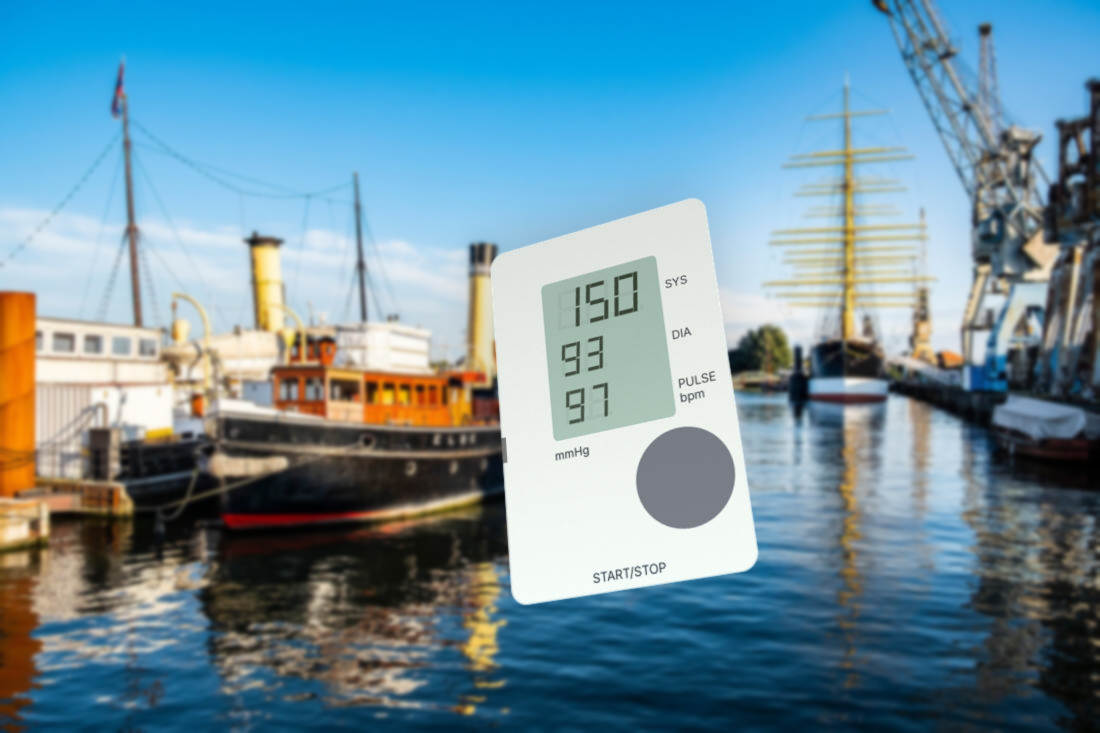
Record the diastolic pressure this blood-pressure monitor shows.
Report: 93 mmHg
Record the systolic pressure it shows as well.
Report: 150 mmHg
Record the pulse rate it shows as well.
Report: 97 bpm
